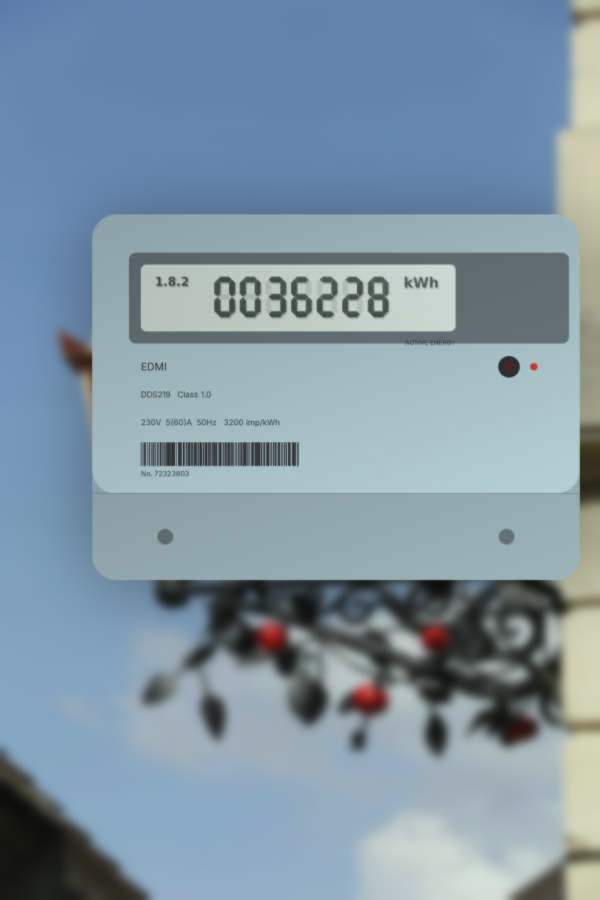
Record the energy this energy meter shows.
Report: 36228 kWh
